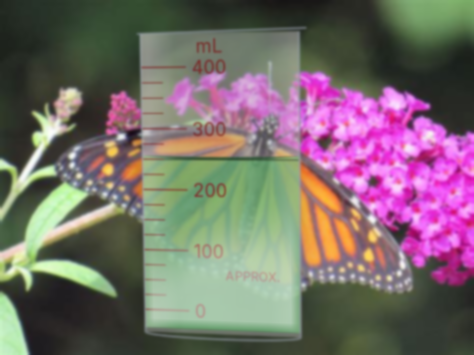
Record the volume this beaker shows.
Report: 250 mL
